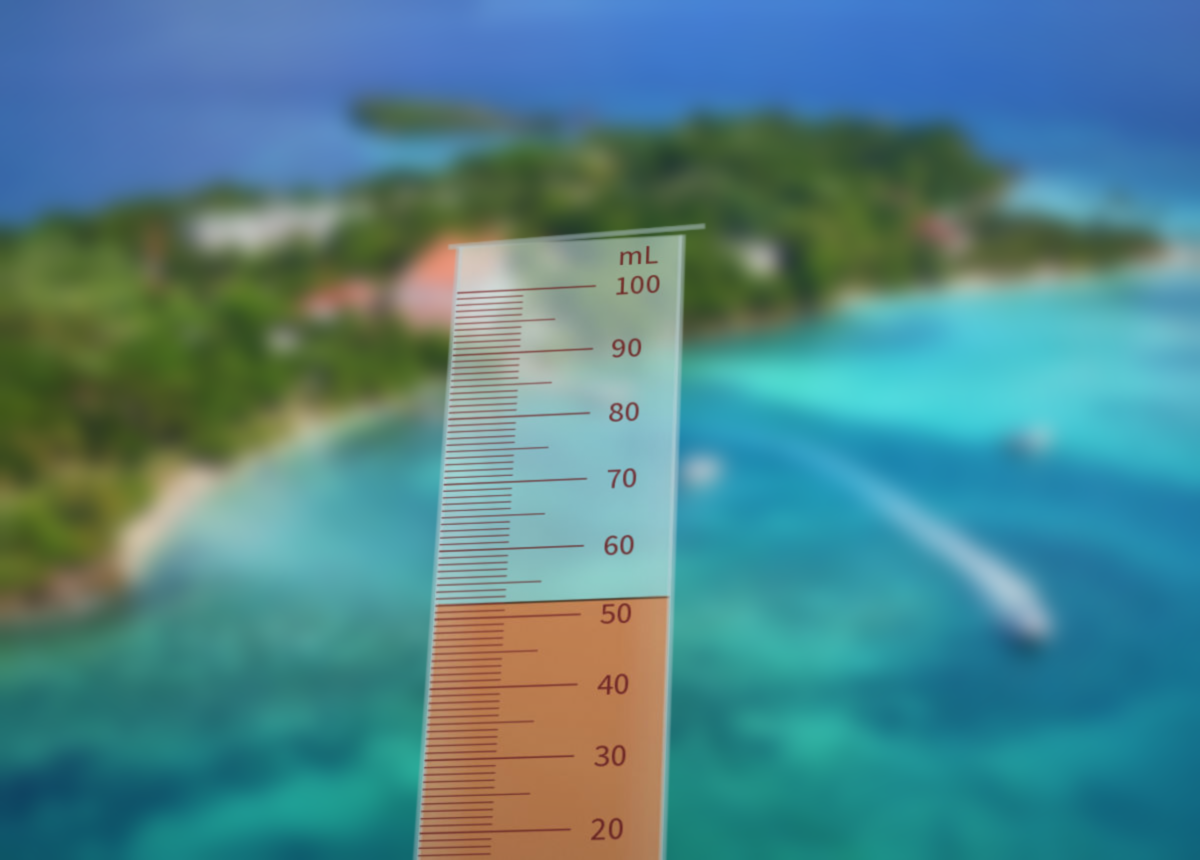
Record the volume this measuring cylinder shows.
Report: 52 mL
